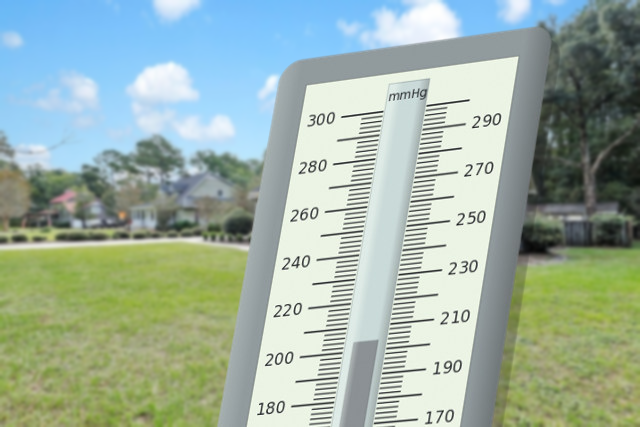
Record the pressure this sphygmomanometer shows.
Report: 204 mmHg
